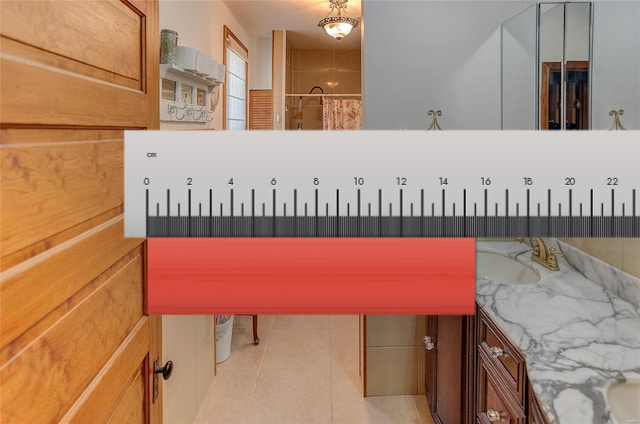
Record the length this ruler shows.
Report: 15.5 cm
